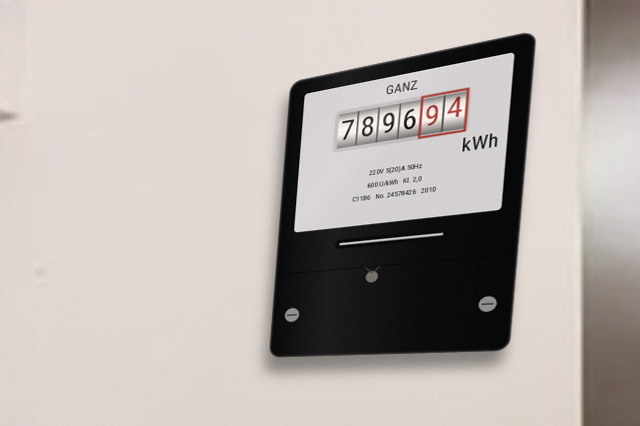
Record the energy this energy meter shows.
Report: 7896.94 kWh
